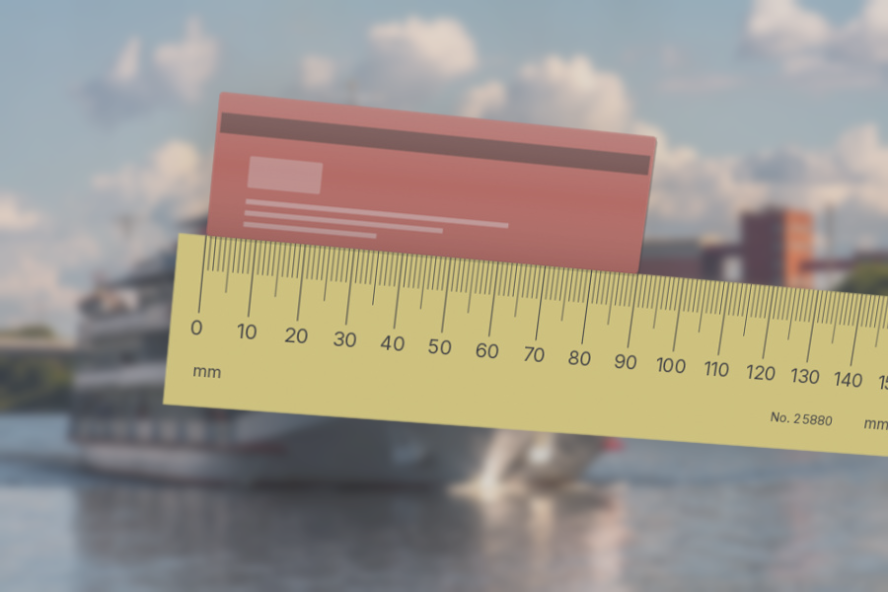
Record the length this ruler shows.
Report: 90 mm
